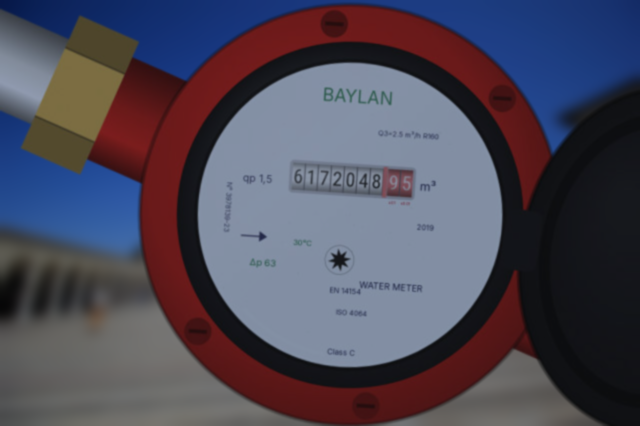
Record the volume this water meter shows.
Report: 6172048.95 m³
